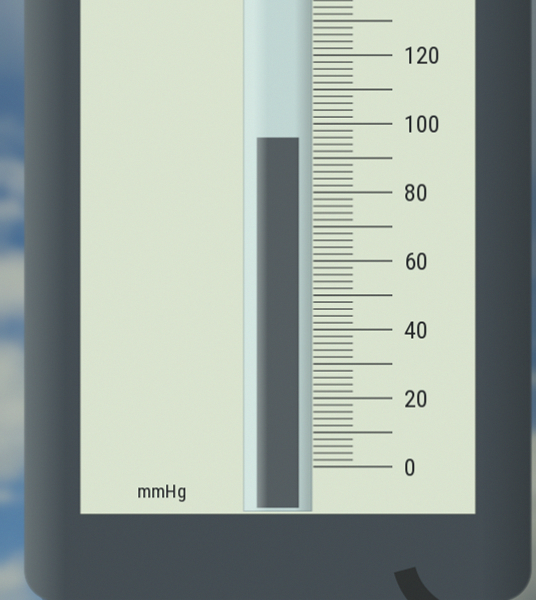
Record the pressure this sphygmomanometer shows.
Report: 96 mmHg
